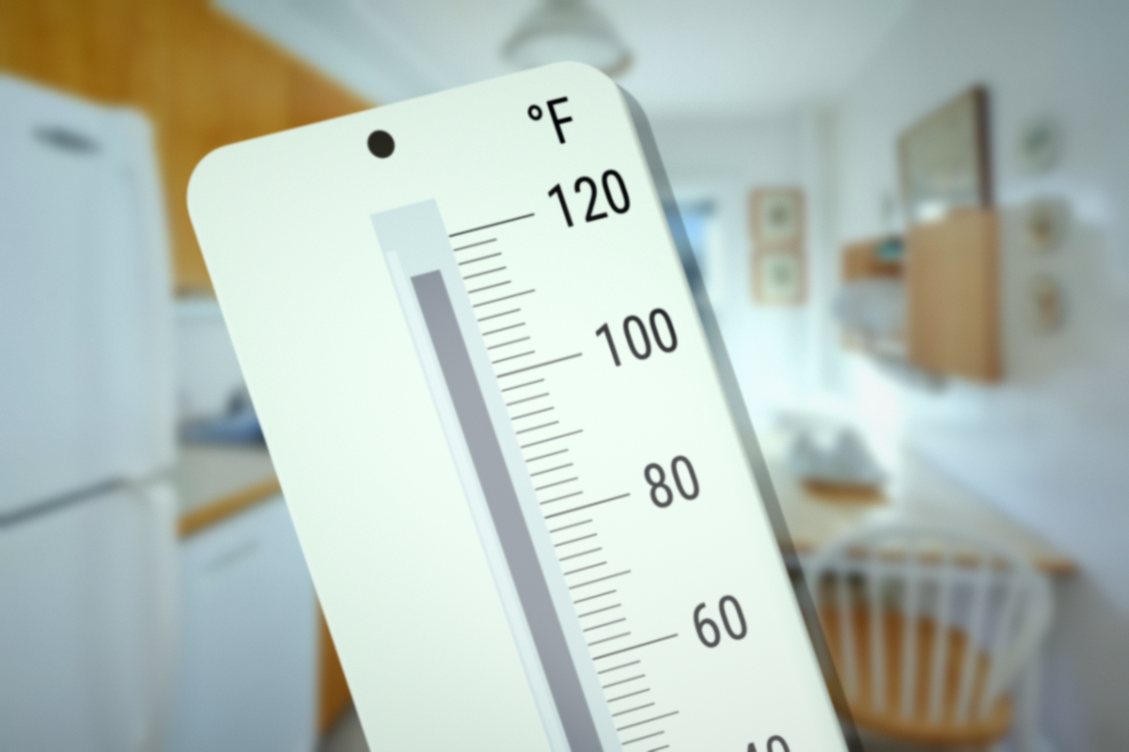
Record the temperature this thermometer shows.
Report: 116 °F
